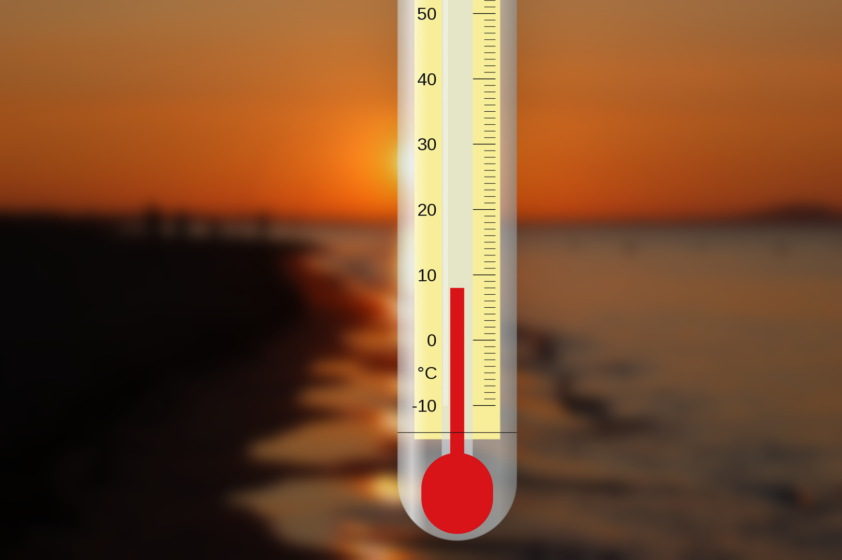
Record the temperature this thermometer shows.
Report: 8 °C
